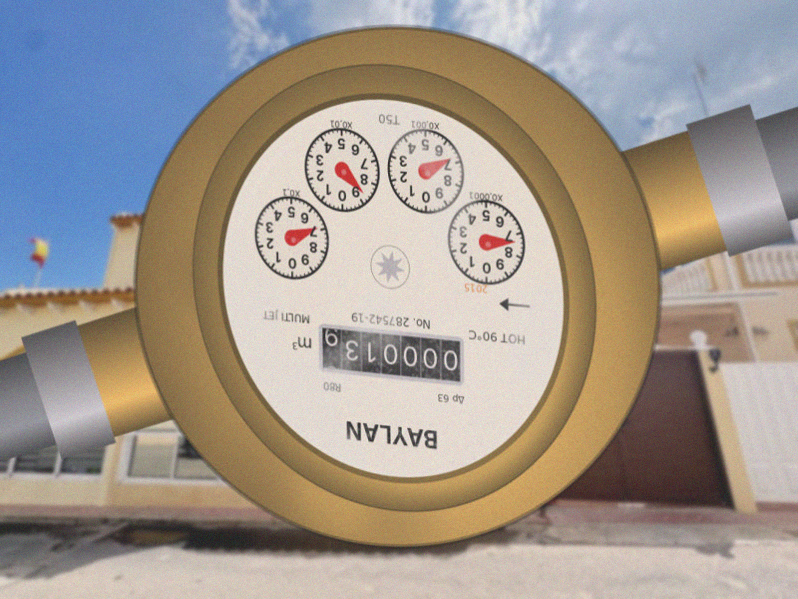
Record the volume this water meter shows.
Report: 138.6867 m³
